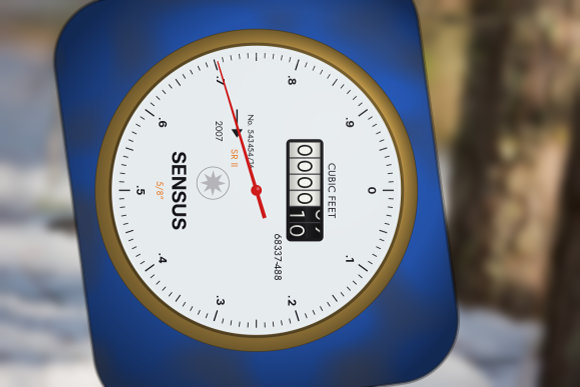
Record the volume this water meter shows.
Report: 9.70 ft³
